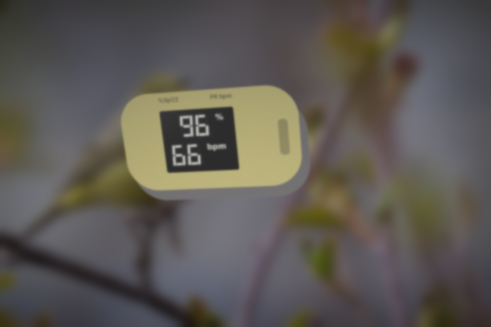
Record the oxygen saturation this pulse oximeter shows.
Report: 96 %
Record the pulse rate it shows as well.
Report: 66 bpm
